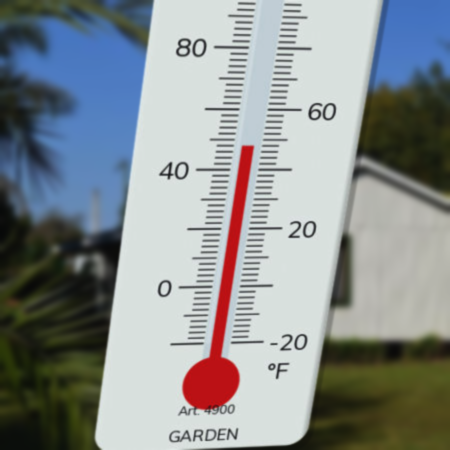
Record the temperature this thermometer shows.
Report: 48 °F
